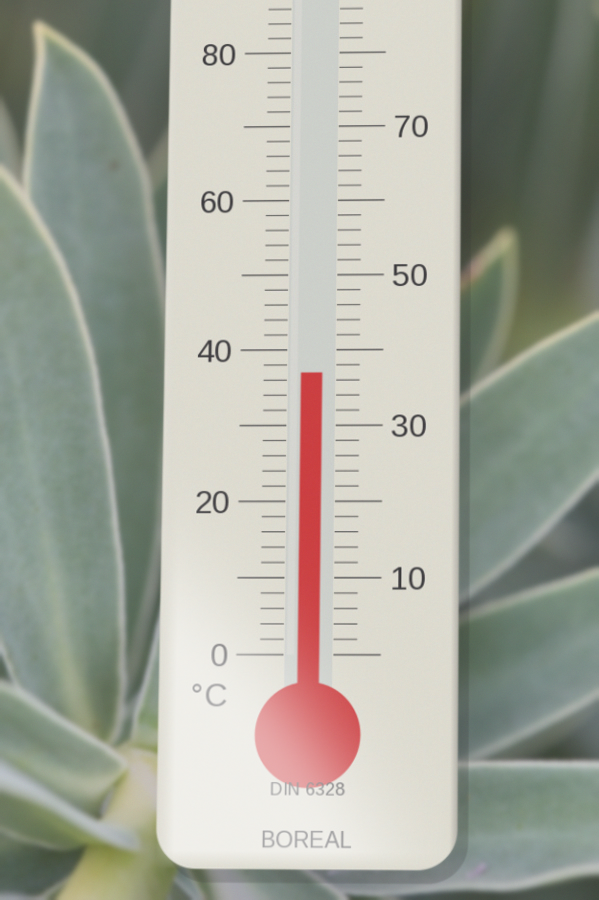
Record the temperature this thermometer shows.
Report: 37 °C
